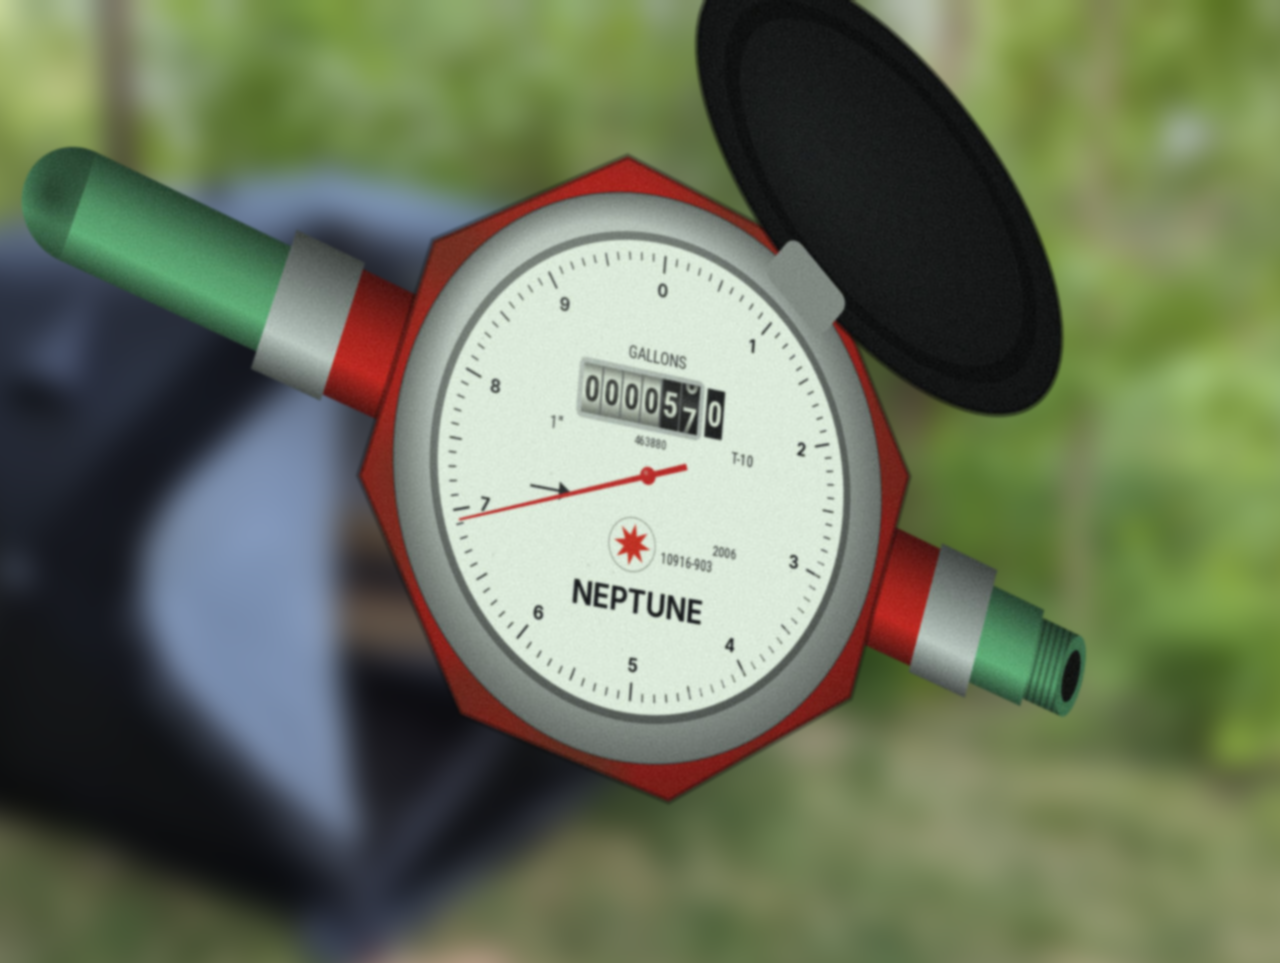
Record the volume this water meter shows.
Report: 566.9 gal
